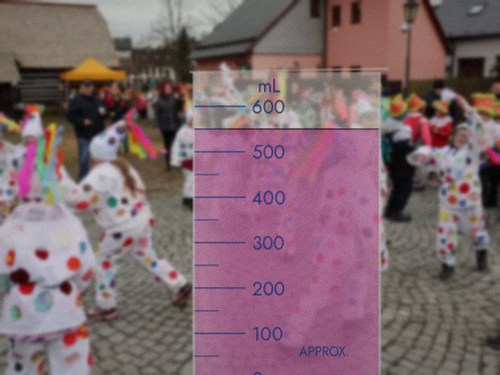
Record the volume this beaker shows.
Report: 550 mL
